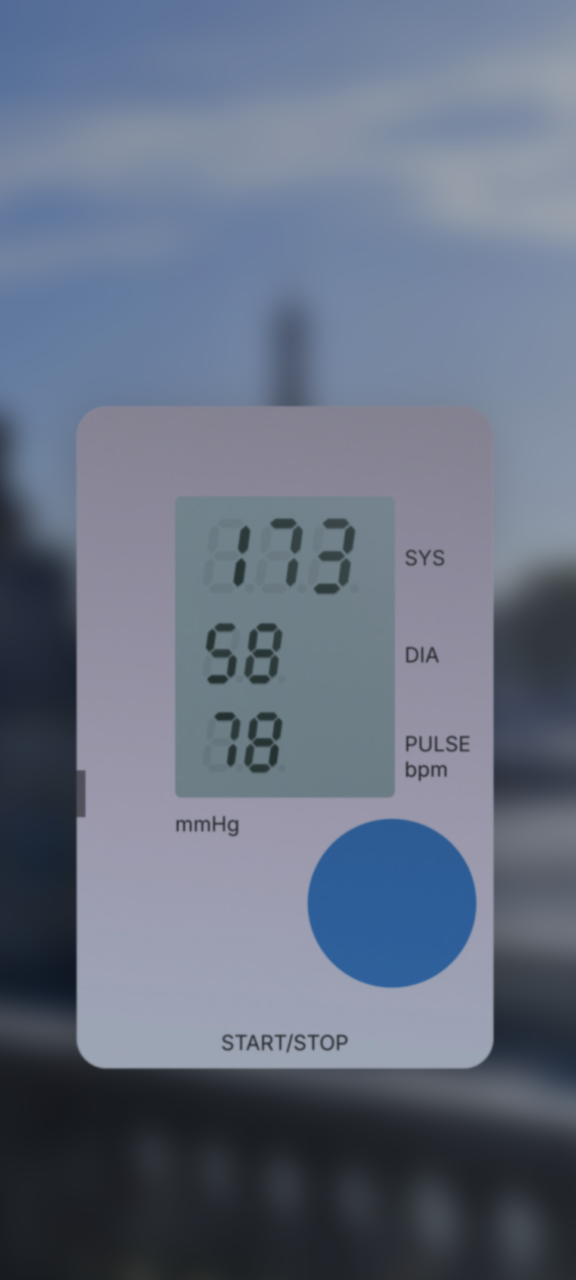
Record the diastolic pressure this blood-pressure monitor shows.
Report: 58 mmHg
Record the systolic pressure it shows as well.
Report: 173 mmHg
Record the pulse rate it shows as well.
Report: 78 bpm
